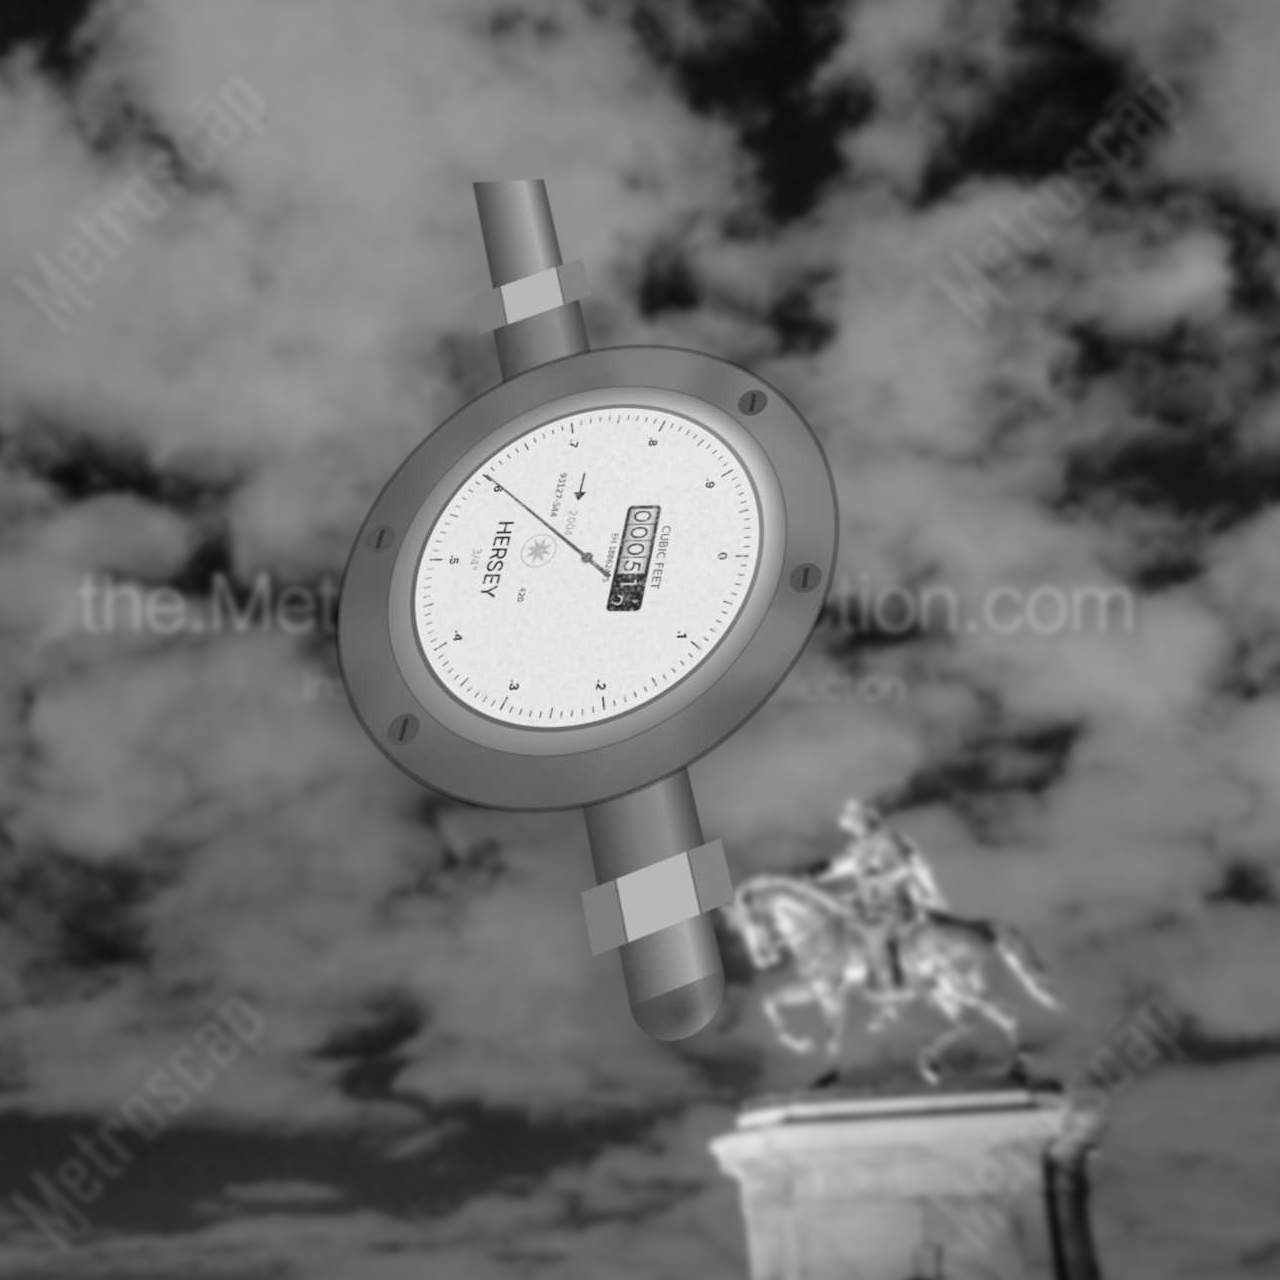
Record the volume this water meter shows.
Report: 511.60 ft³
